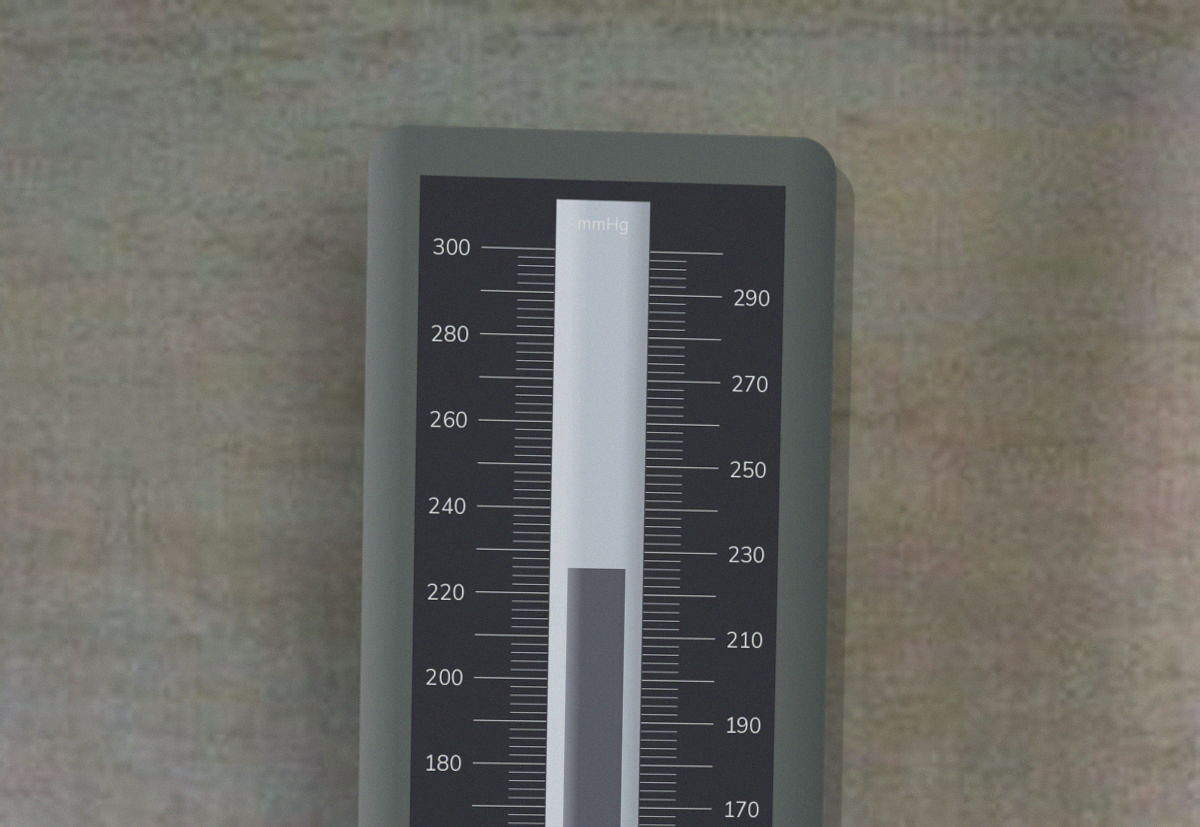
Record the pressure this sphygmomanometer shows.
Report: 226 mmHg
